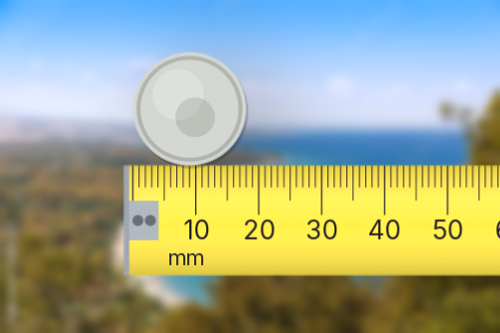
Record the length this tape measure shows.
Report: 18 mm
